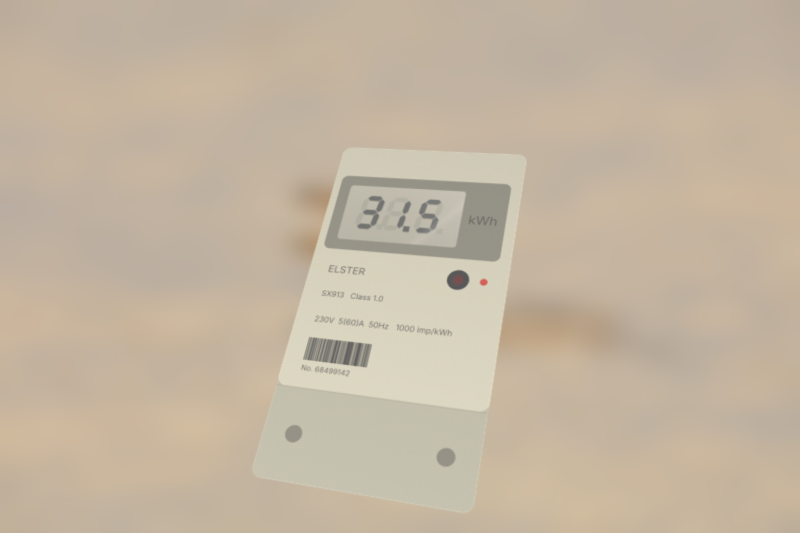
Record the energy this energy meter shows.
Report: 31.5 kWh
